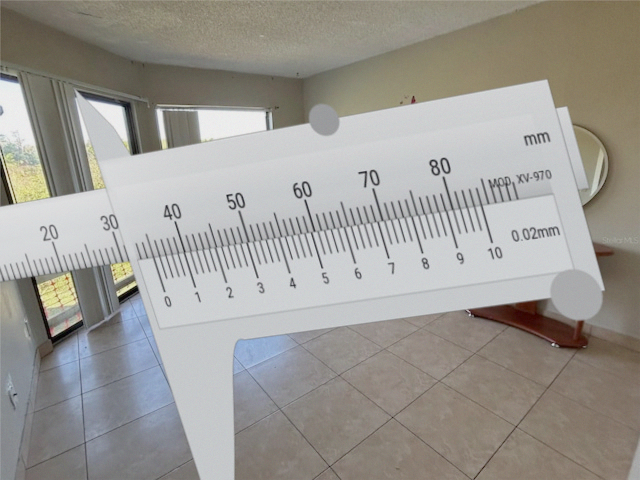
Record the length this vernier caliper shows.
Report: 35.0 mm
